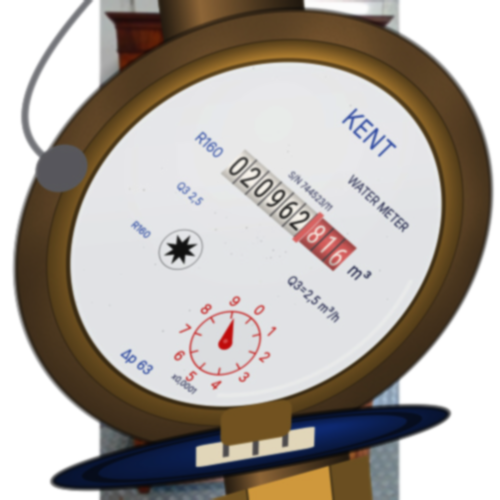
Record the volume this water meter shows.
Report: 20962.8159 m³
